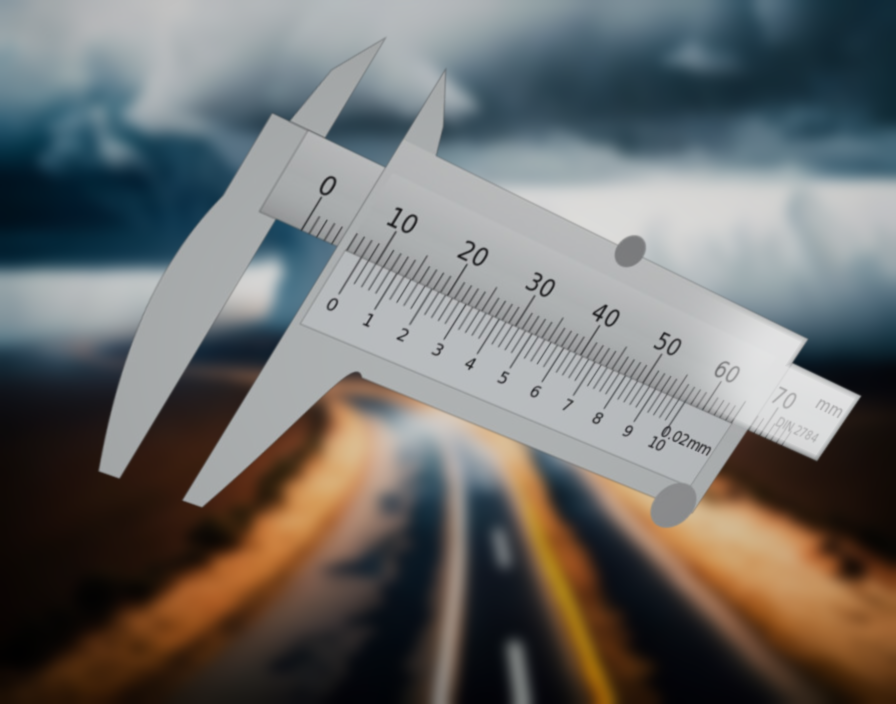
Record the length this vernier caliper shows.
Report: 8.0 mm
